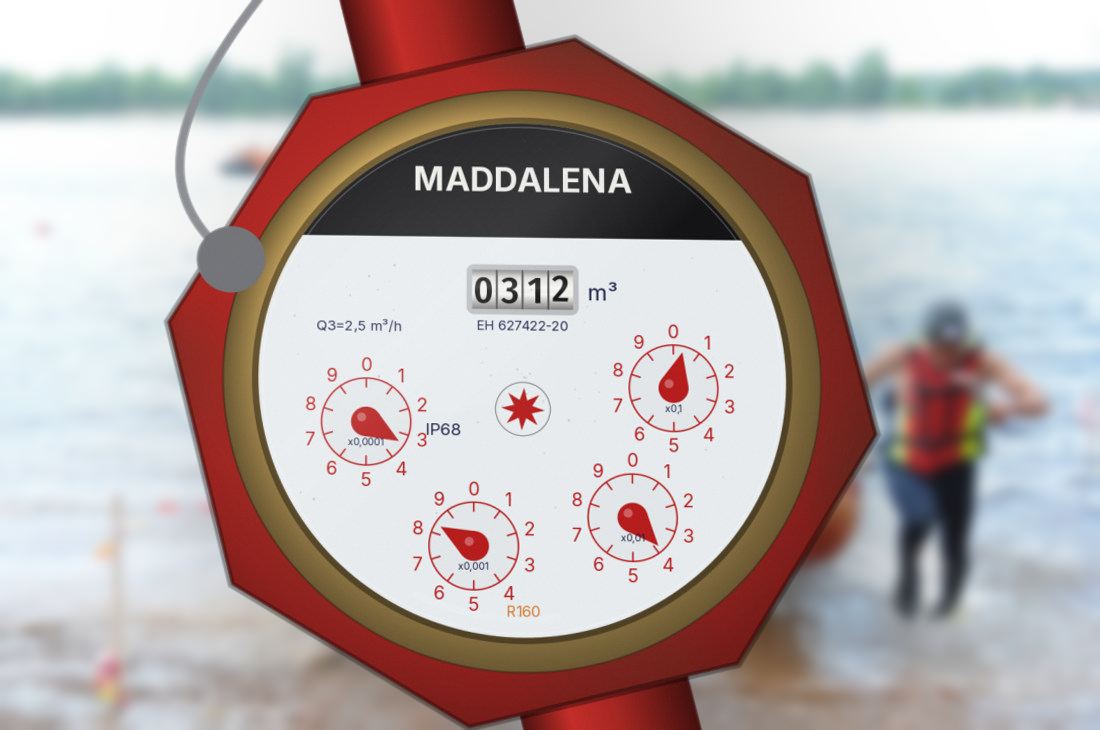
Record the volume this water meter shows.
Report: 312.0383 m³
